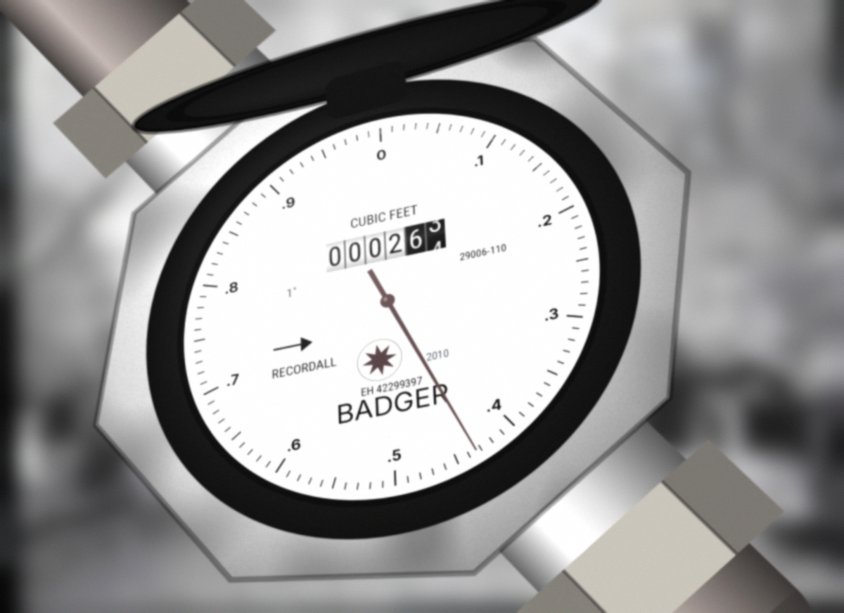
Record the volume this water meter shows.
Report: 263.43 ft³
